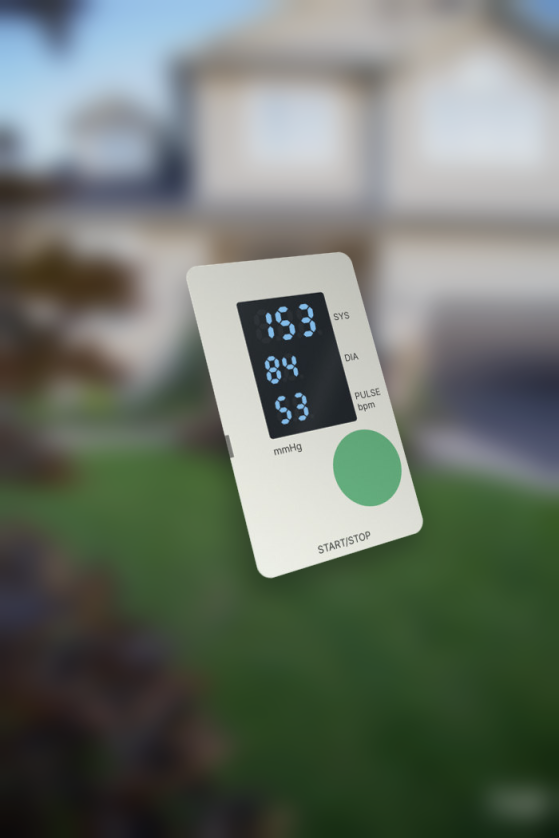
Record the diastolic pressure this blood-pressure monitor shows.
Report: 84 mmHg
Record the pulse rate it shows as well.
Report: 53 bpm
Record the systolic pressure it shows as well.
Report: 153 mmHg
